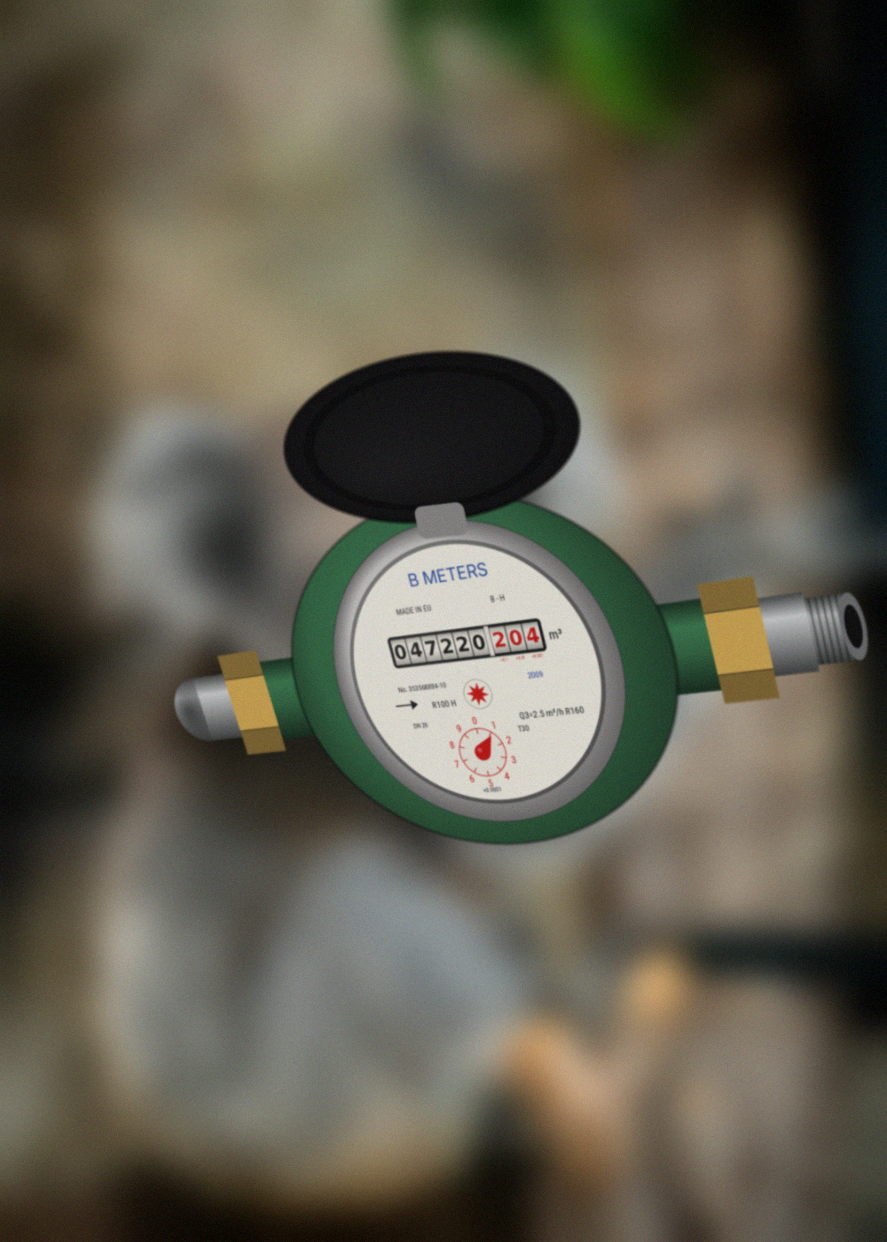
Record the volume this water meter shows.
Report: 47220.2041 m³
